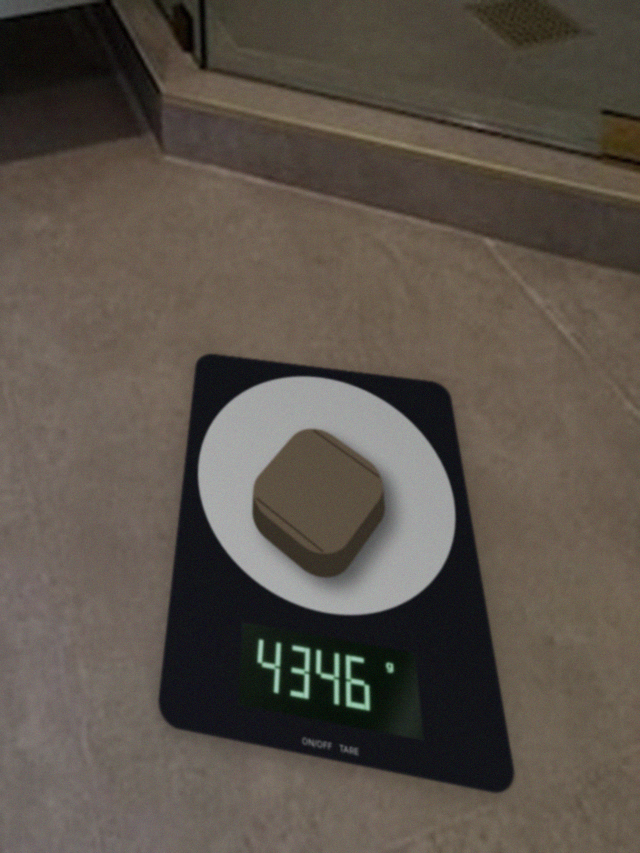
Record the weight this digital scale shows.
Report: 4346 g
